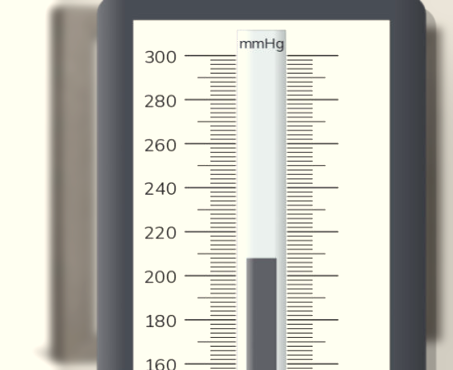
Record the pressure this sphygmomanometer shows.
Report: 208 mmHg
